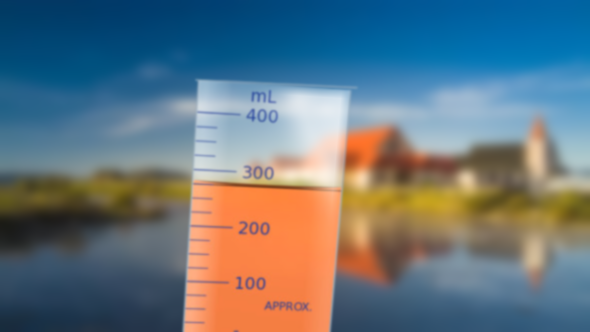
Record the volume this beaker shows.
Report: 275 mL
